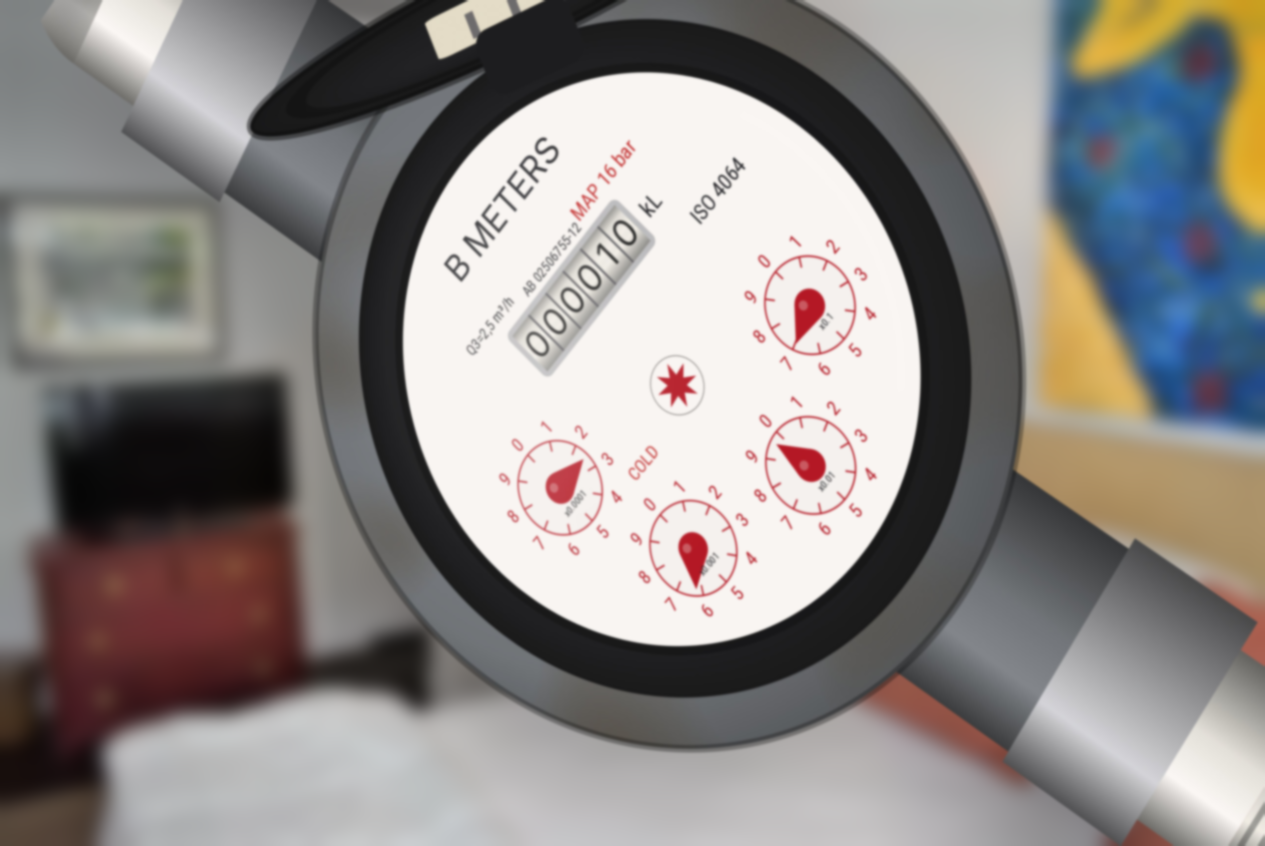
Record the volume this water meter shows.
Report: 10.6962 kL
